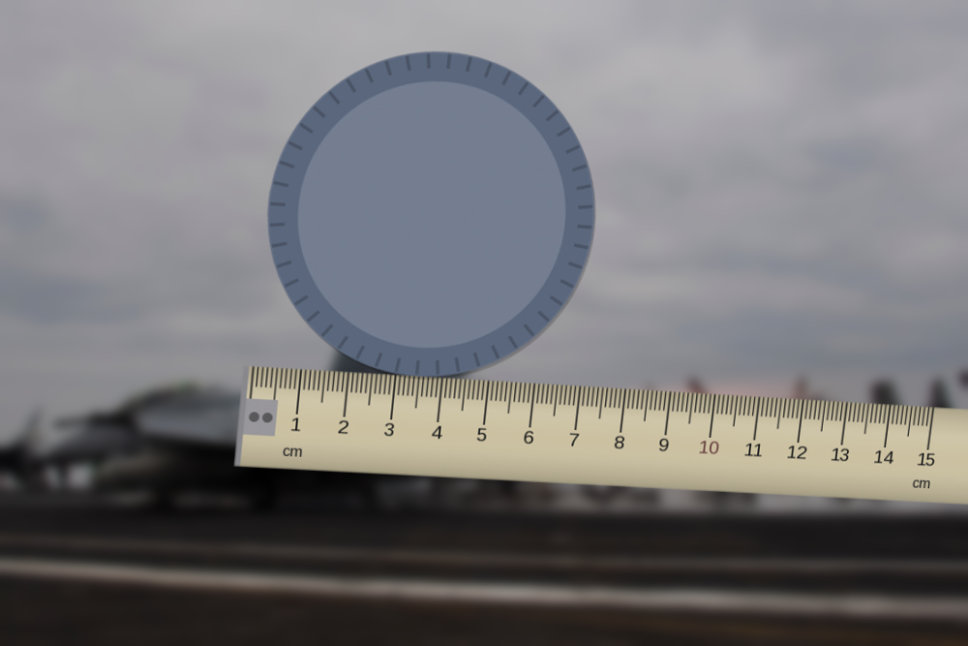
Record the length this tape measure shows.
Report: 6.9 cm
